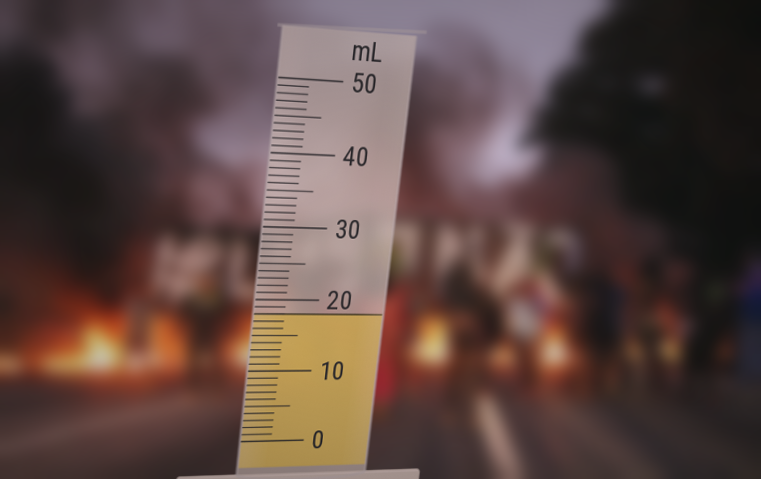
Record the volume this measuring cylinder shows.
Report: 18 mL
